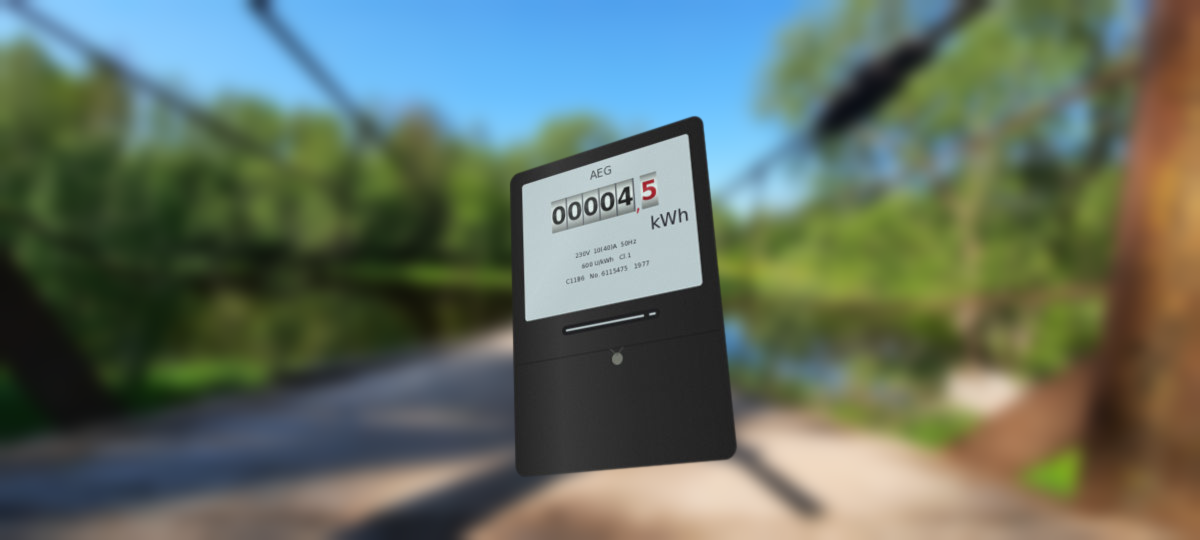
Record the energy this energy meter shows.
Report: 4.5 kWh
